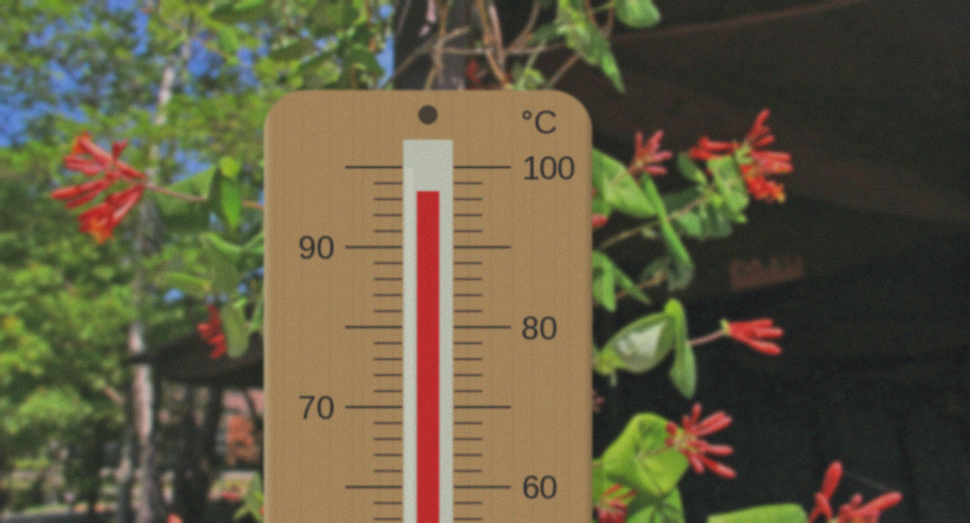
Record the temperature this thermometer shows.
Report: 97 °C
